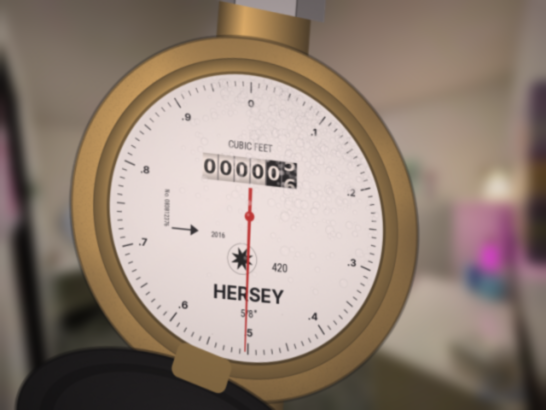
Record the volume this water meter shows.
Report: 5.50 ft³
